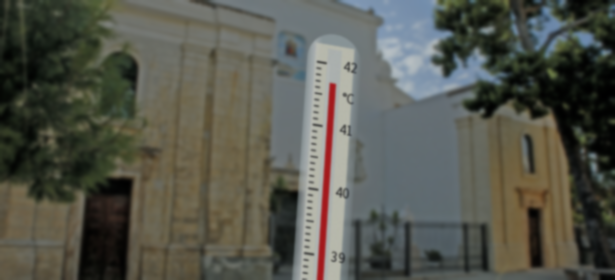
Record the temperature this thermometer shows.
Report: 41.7 °C
